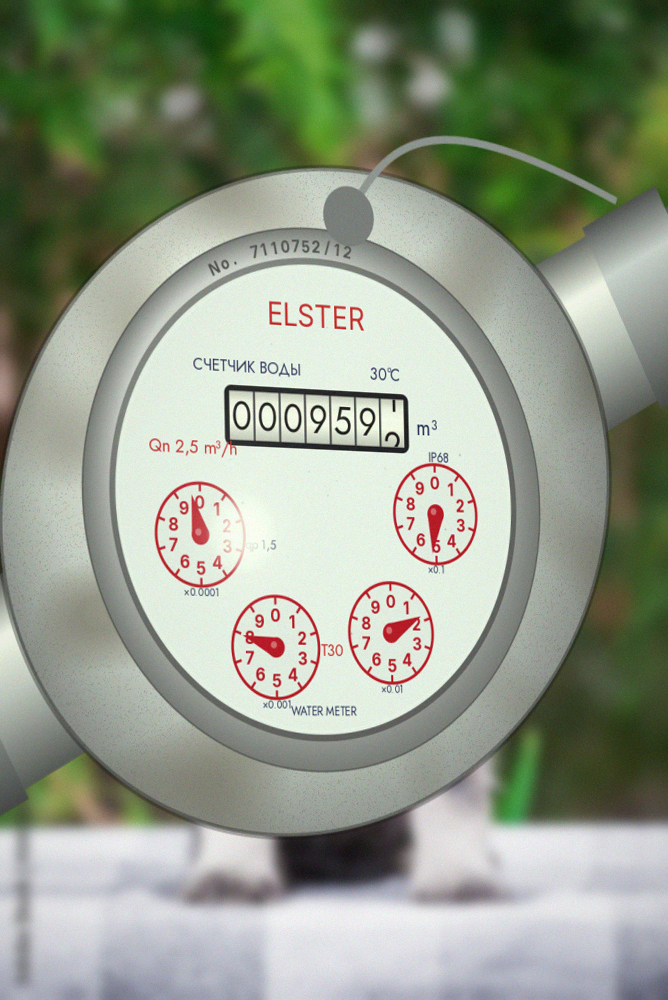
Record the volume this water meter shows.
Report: 9591.5179 m³
